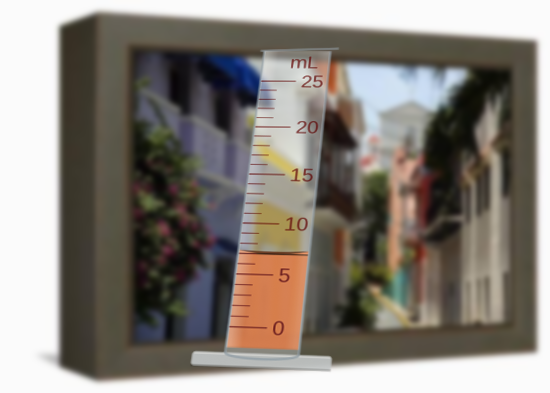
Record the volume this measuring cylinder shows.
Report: 7 mL
